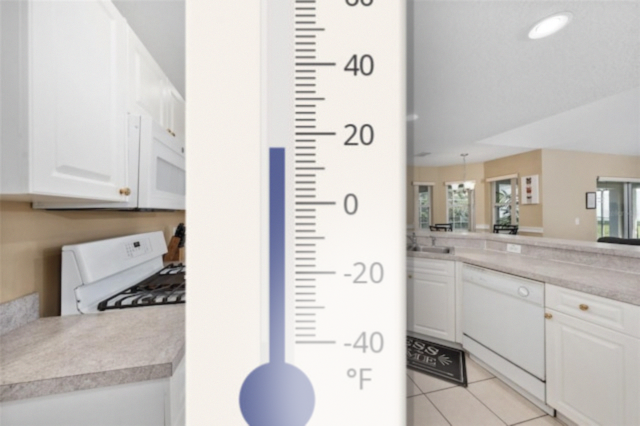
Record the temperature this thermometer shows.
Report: 16 °F
